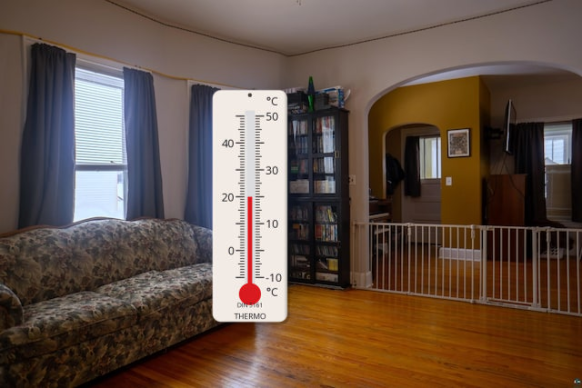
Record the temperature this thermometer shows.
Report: 20 °C
